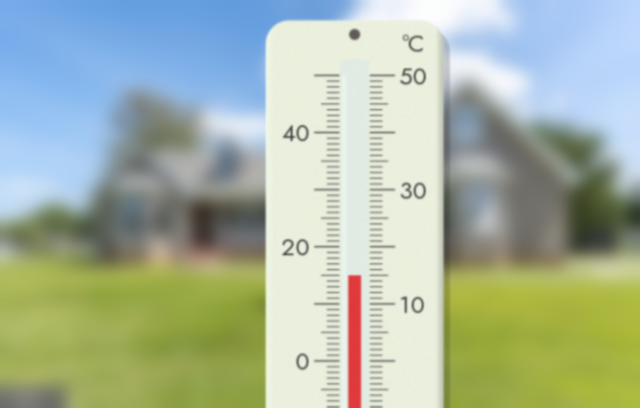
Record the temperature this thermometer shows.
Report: 15 °C
